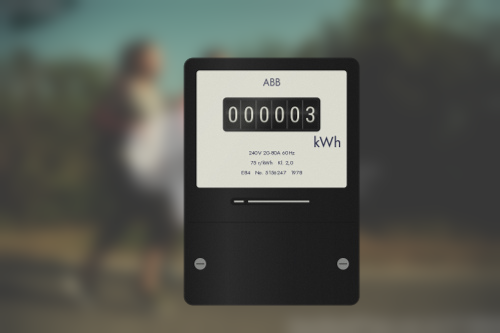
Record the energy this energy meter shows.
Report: 3 kWh
